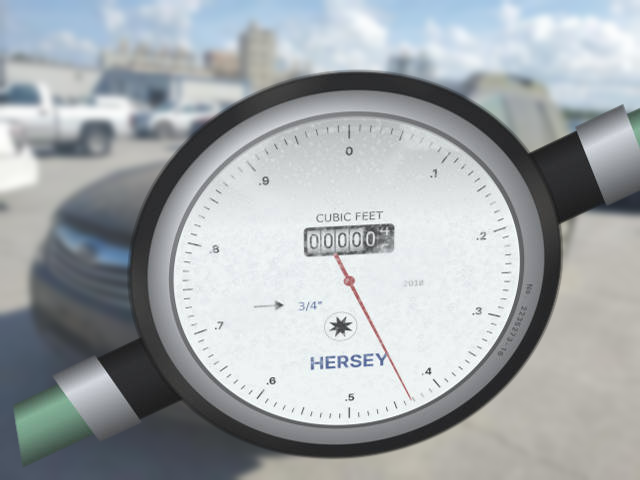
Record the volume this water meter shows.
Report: 4.43 ft³
